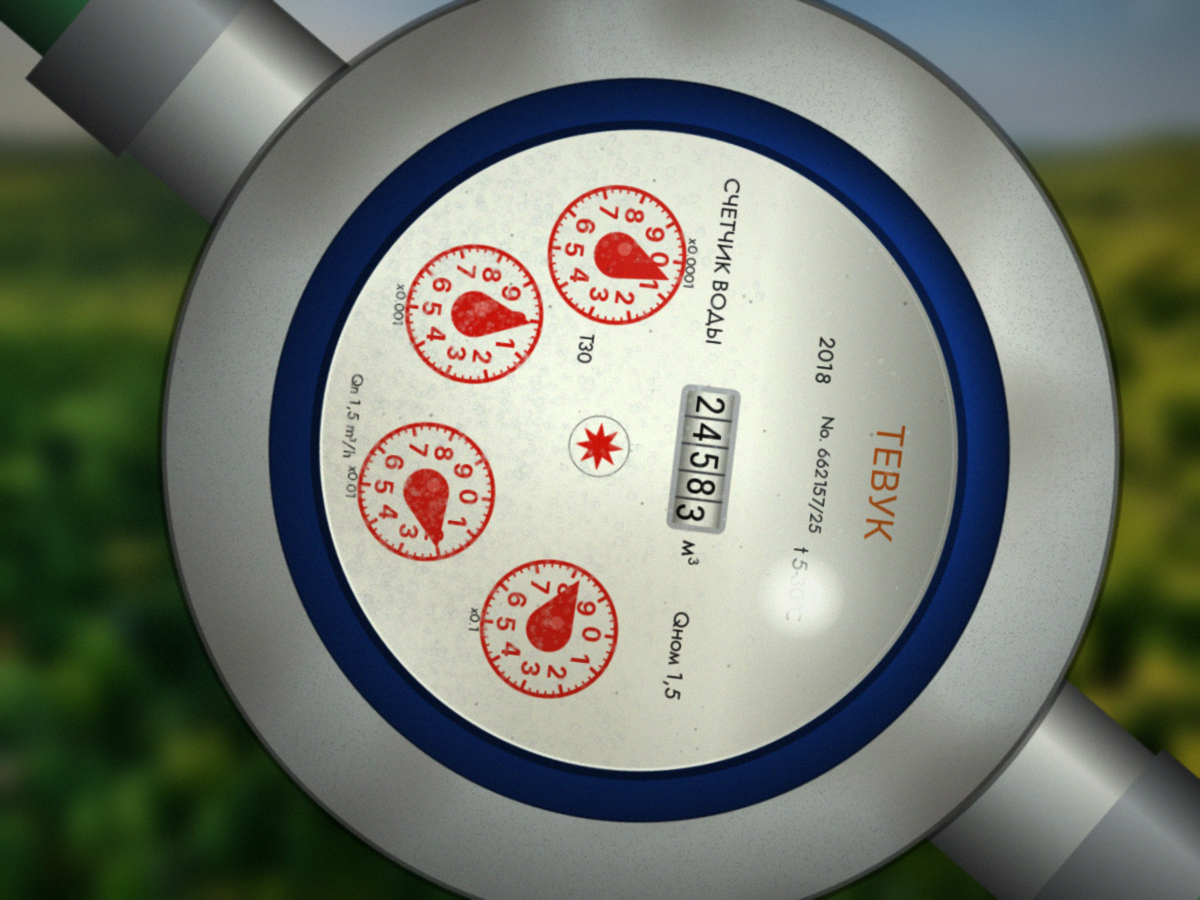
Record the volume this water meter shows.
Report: 24582.8200 m³
